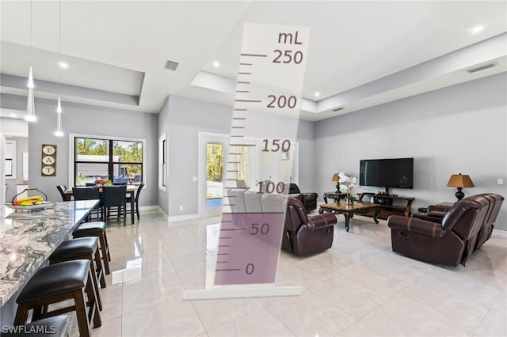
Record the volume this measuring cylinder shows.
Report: 70 mL
